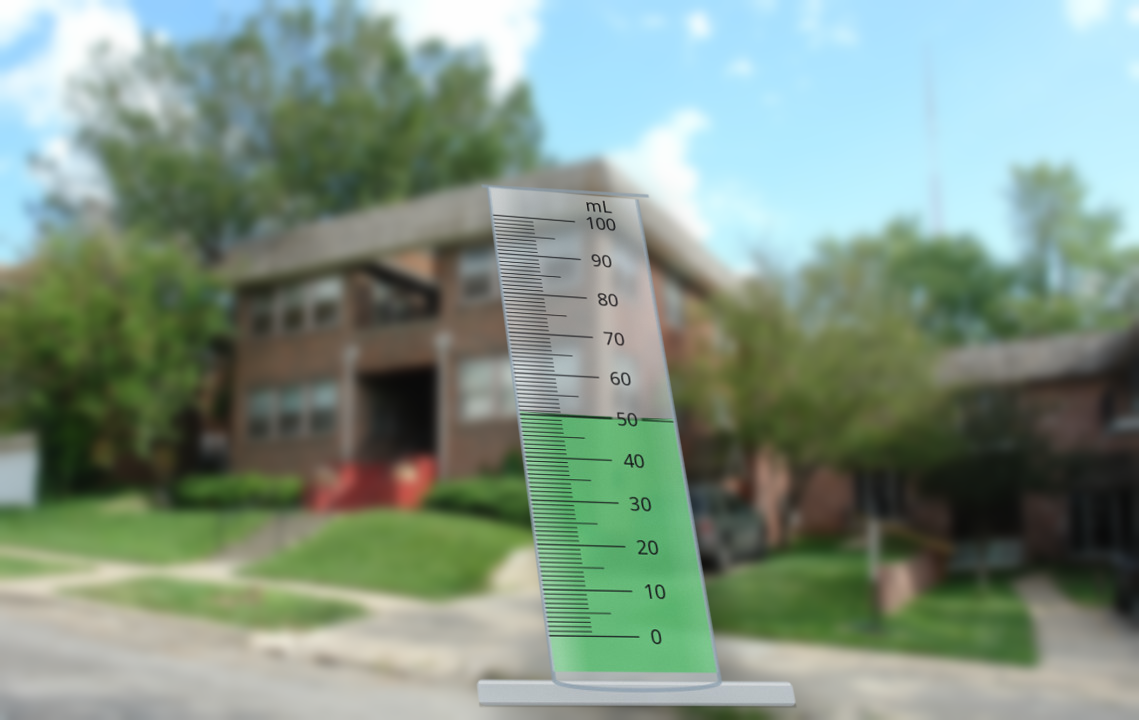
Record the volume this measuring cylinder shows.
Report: 50 mL
